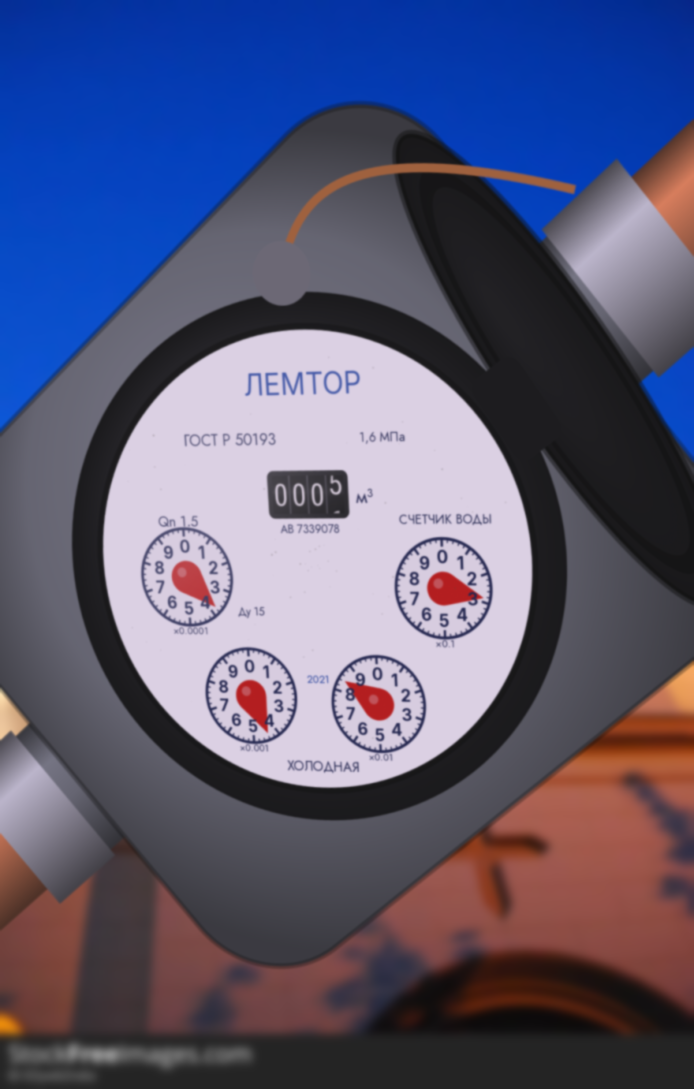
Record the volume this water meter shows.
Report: 5.2843 m³
